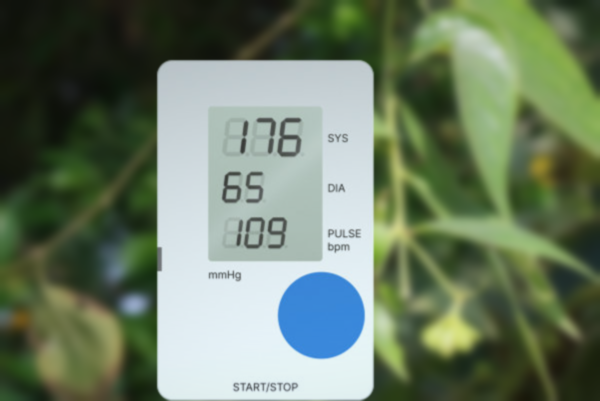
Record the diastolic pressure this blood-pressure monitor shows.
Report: 65 mmHg
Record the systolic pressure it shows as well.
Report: 176 mmHg
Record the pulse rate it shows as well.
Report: 109 bpm
